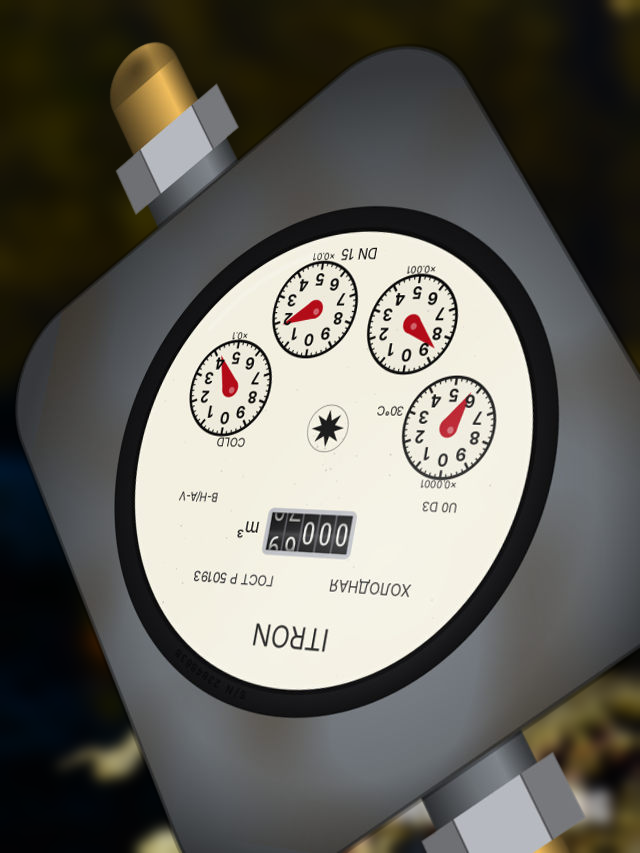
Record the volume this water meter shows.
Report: 69.4185 m³
